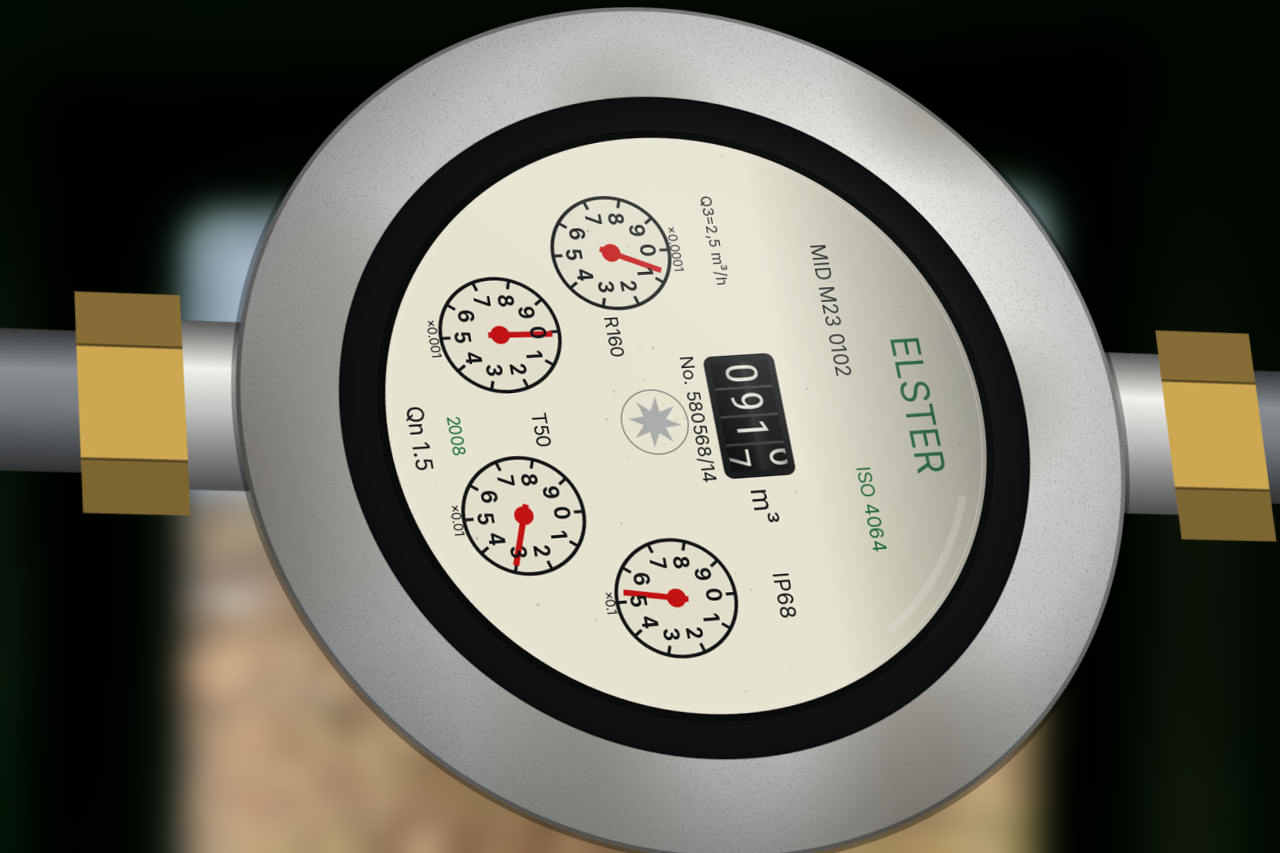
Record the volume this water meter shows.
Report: 916.5300 m³
